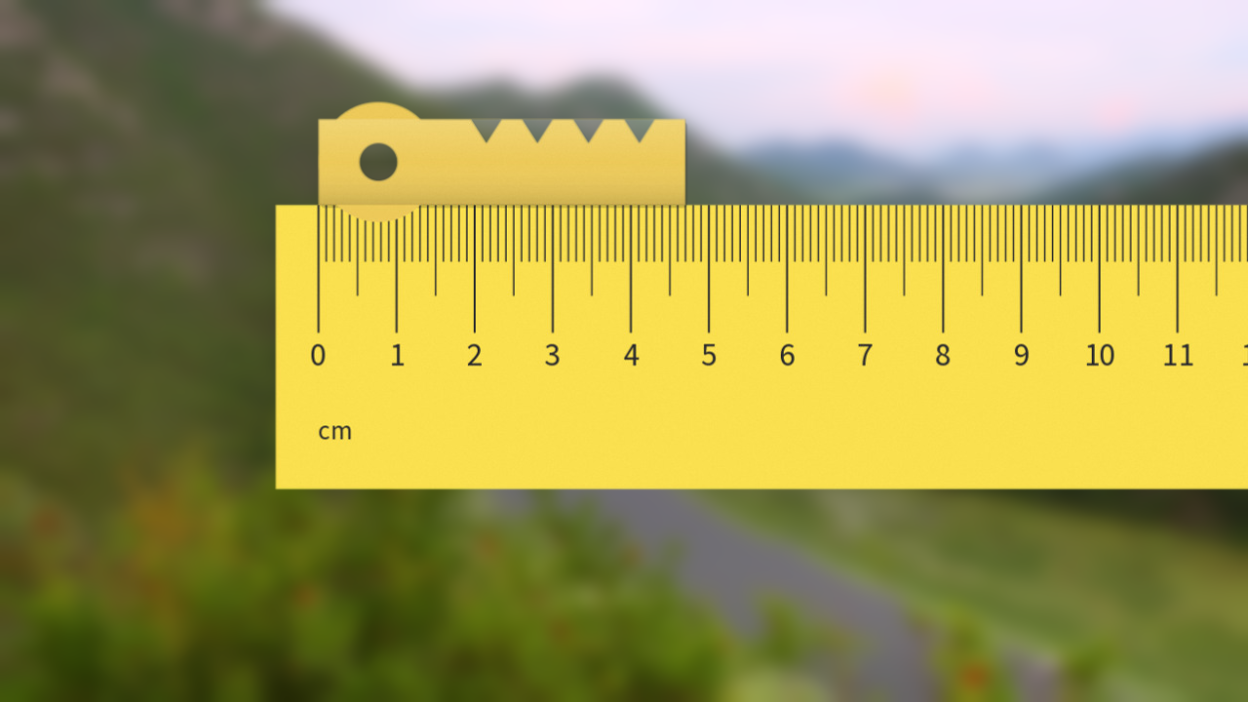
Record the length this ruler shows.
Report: 4.7 cm
